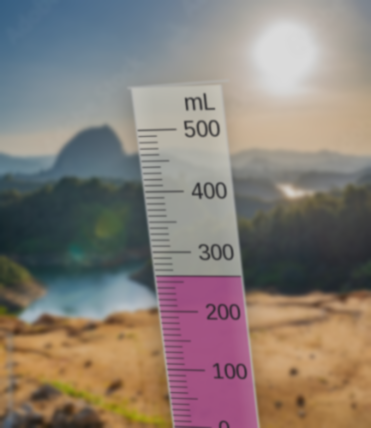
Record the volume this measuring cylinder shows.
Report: 260 mL
